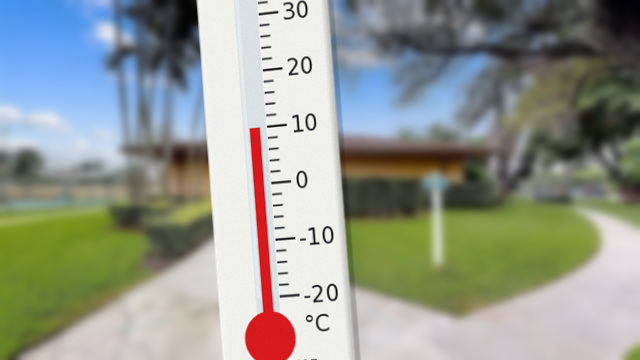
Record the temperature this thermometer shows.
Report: 10 °C
